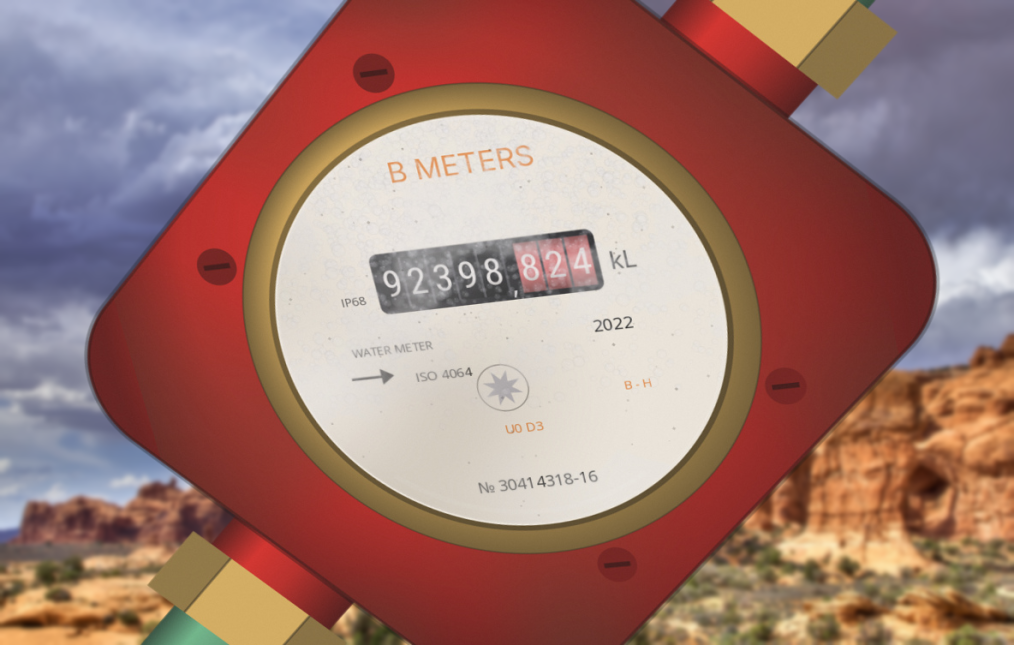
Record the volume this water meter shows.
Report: 92398.824 kL
